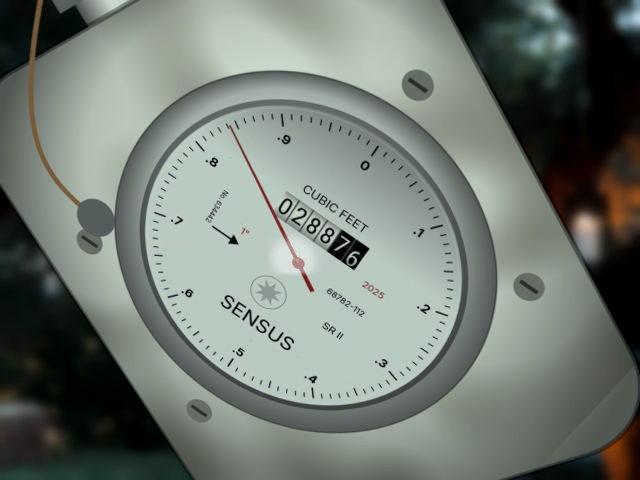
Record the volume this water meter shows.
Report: 28875.84 ft³
